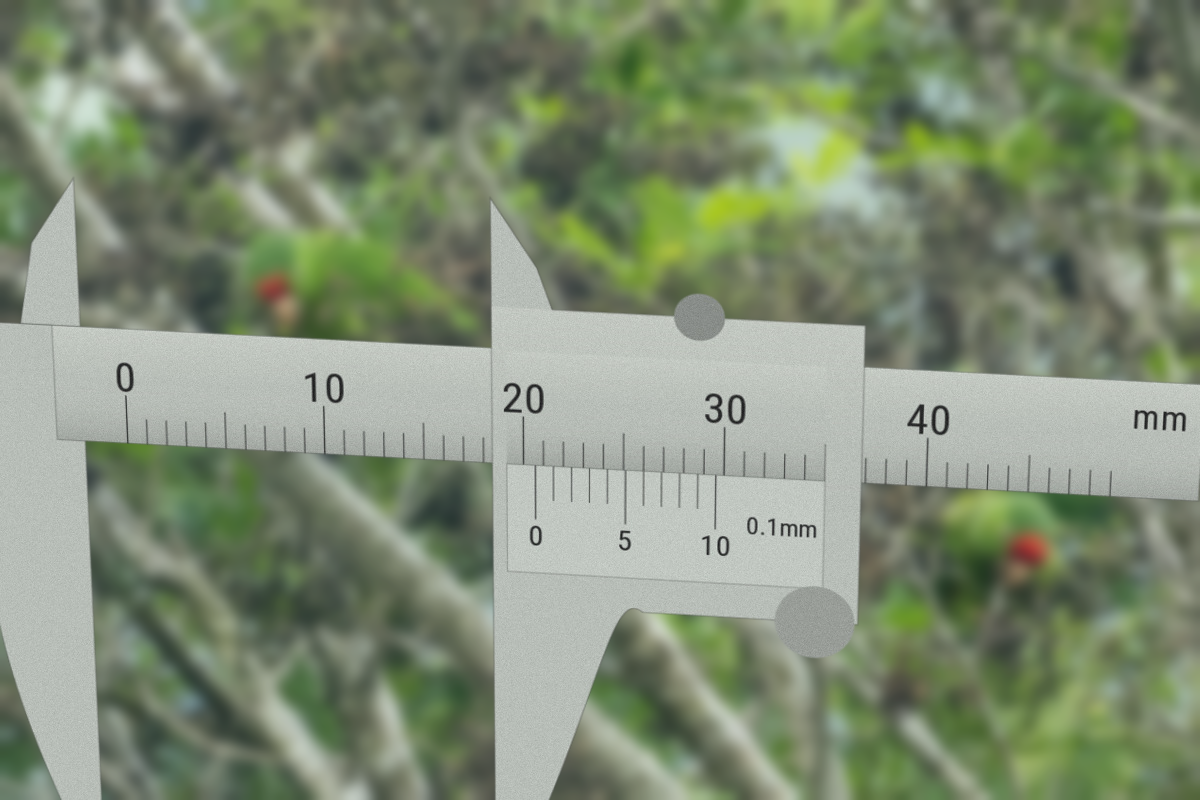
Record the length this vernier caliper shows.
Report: 20.6 mm
